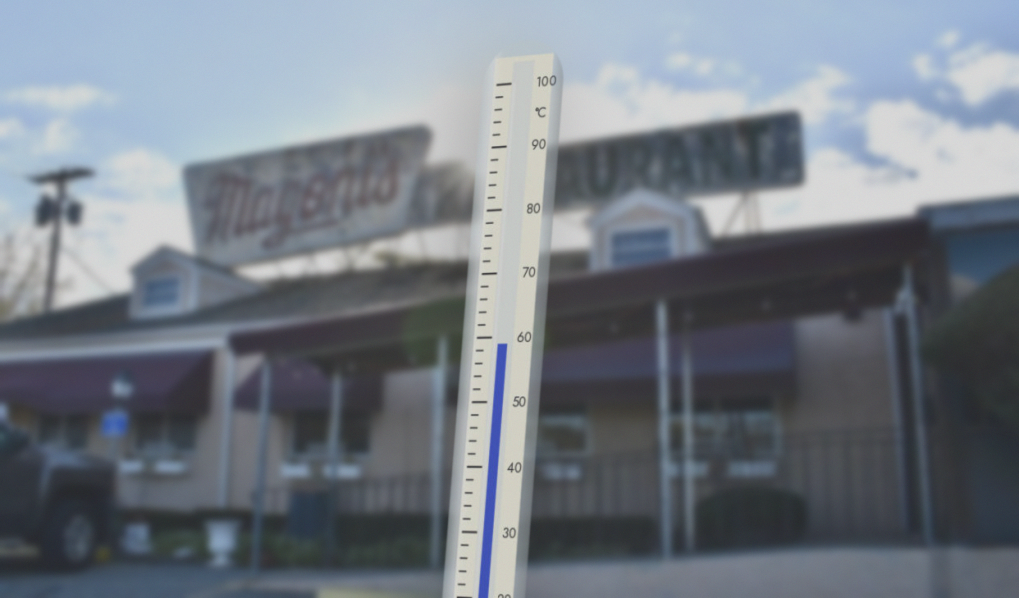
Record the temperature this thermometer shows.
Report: 59 °C
